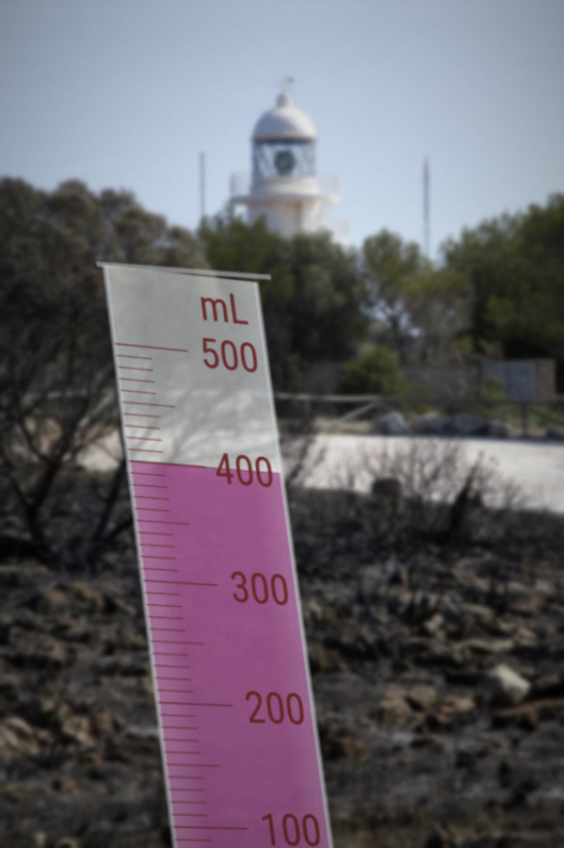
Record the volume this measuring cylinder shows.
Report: 400 mL
